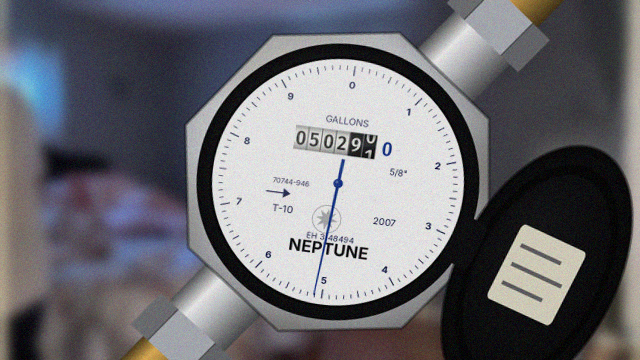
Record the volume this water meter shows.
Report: 502905.1 gal
